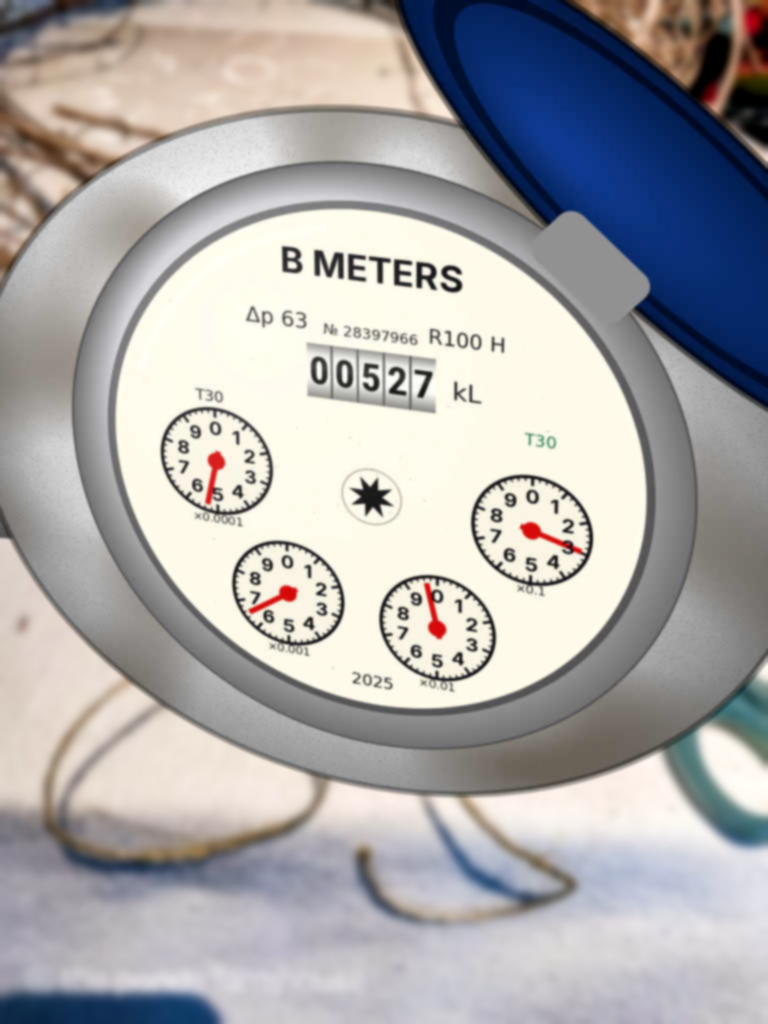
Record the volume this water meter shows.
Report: 527.2965 kL
